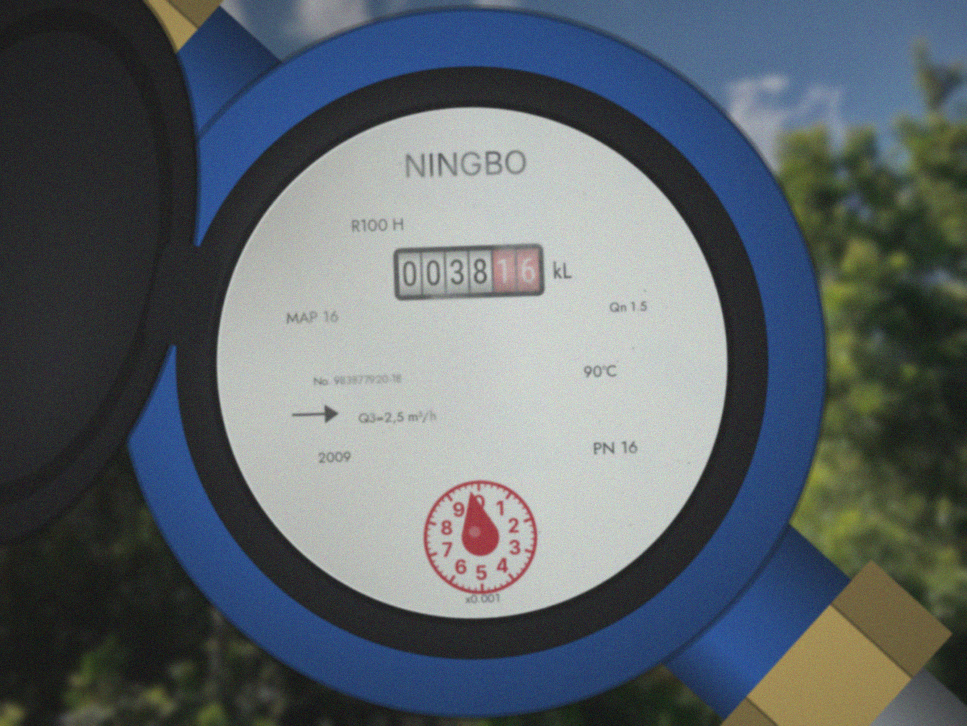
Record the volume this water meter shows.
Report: 38.159 kL
